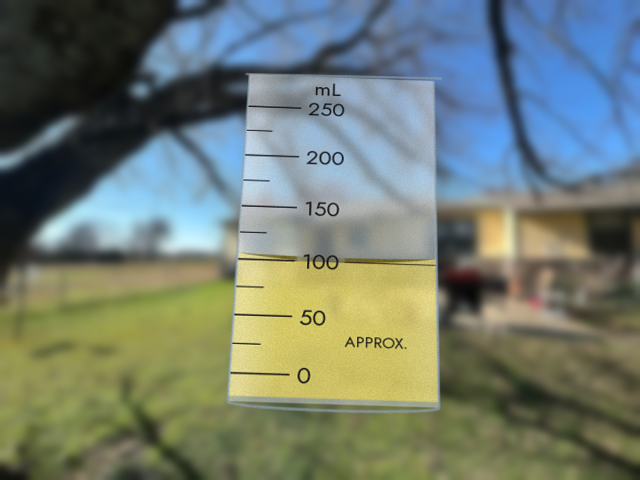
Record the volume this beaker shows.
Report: 100 mL
